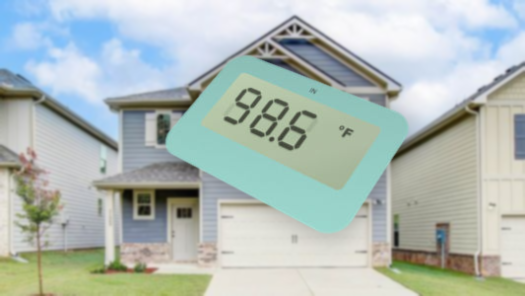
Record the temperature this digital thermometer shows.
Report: 98.6 °F
